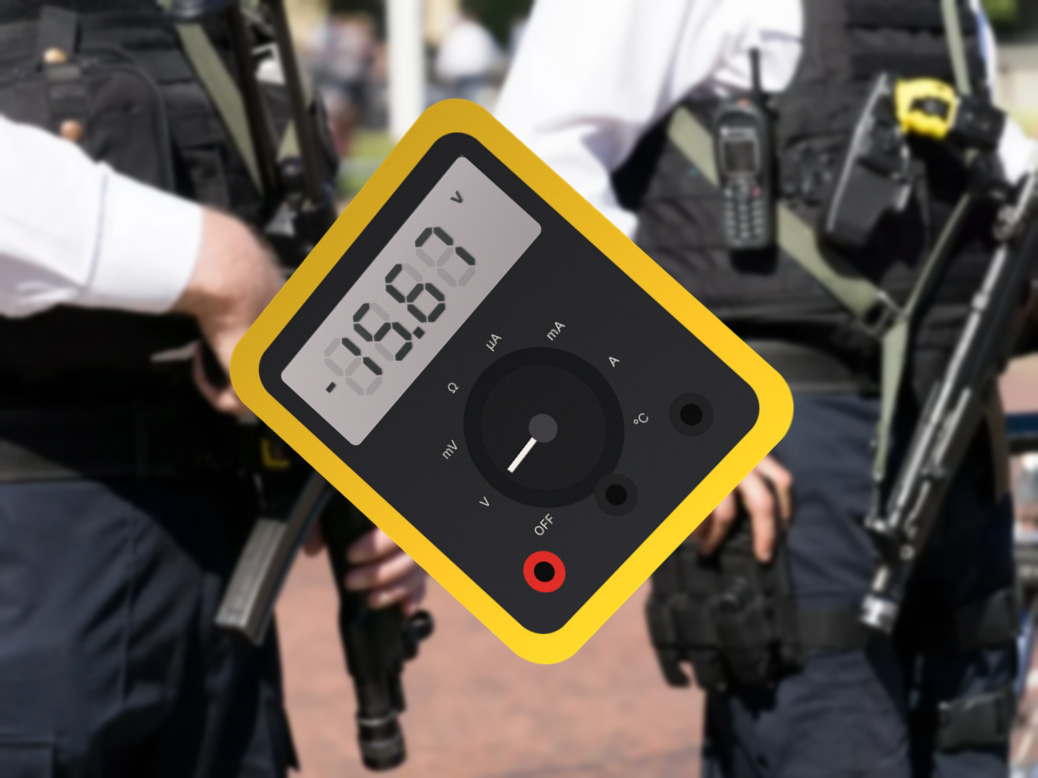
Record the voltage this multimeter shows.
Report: -15.67 V
